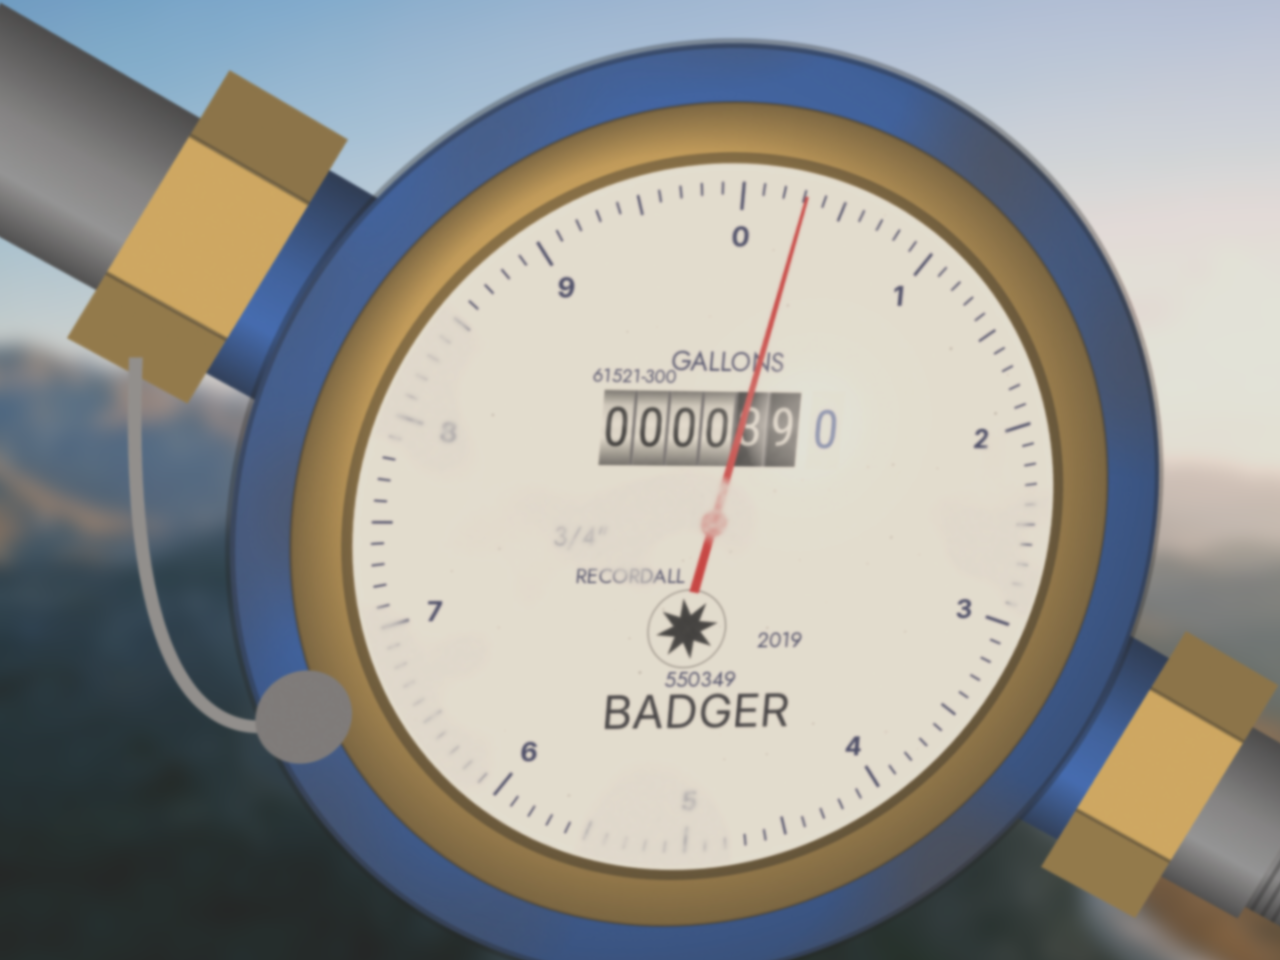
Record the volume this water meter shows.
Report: 390.3 gal
